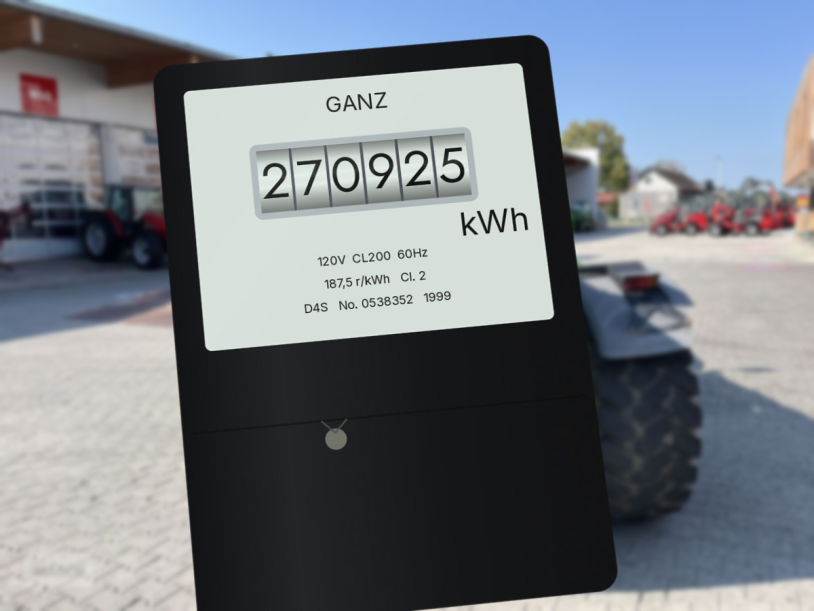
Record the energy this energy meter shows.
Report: 270925 kWh
